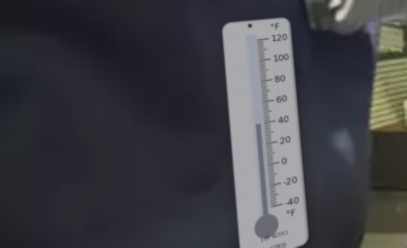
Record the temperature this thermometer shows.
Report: 40 °F
